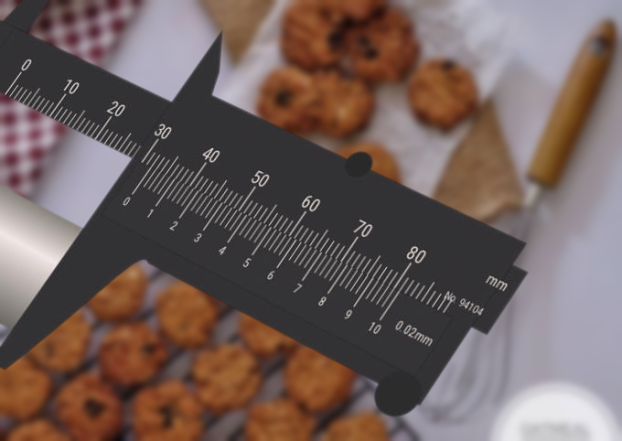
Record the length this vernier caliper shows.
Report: 32.0 mm
